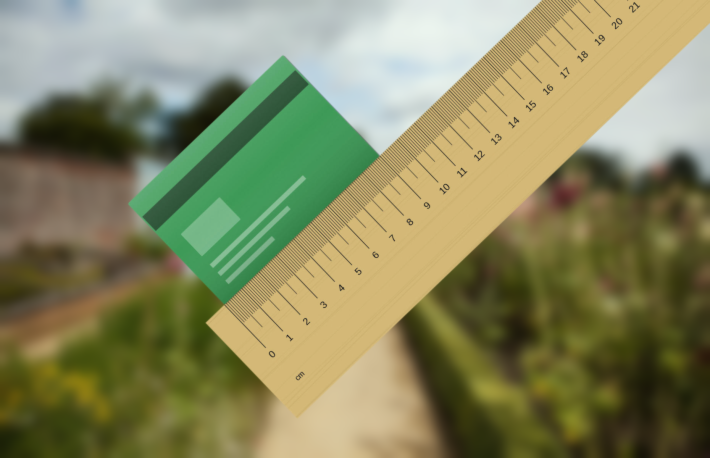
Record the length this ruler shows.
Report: 9 cm
